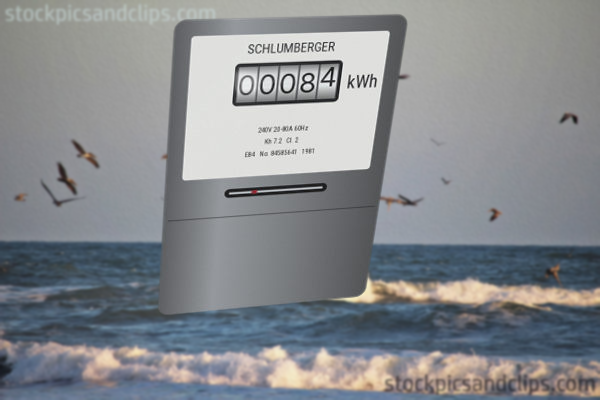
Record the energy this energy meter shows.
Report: 84 kWh
